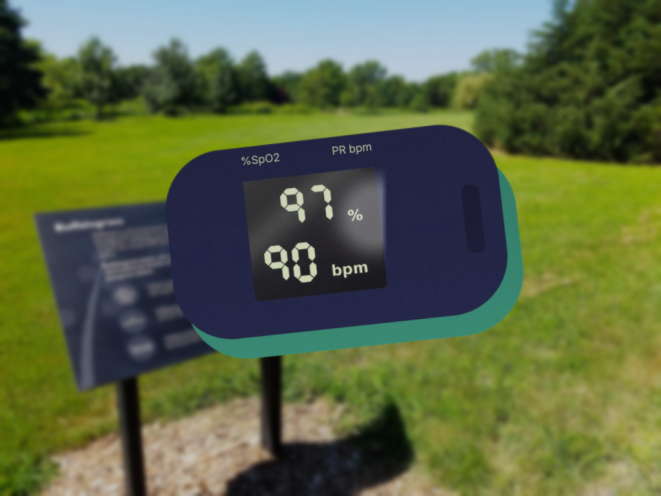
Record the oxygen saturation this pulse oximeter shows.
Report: 97 %
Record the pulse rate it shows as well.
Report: 90 bpm
